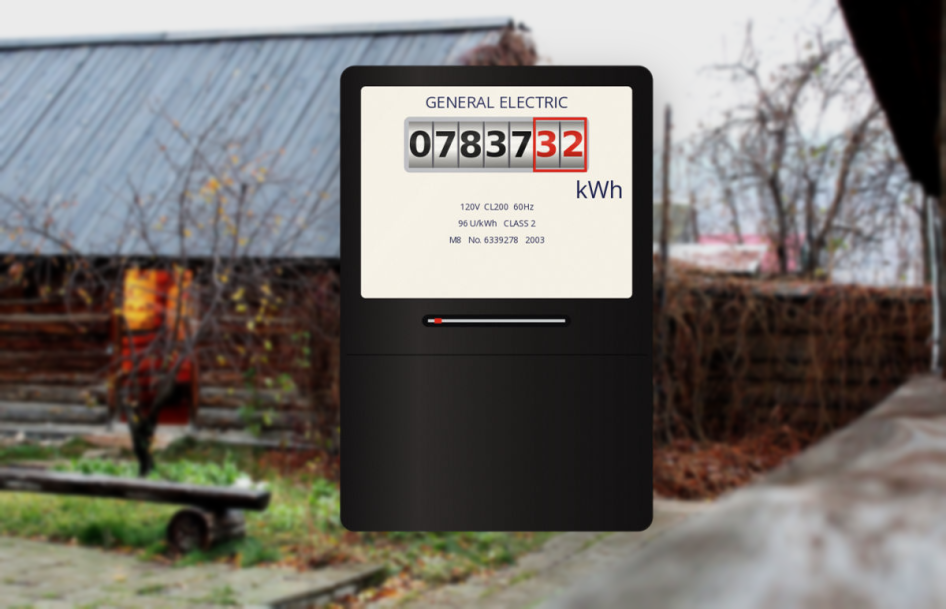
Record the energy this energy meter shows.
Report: 7837.32 kWh
